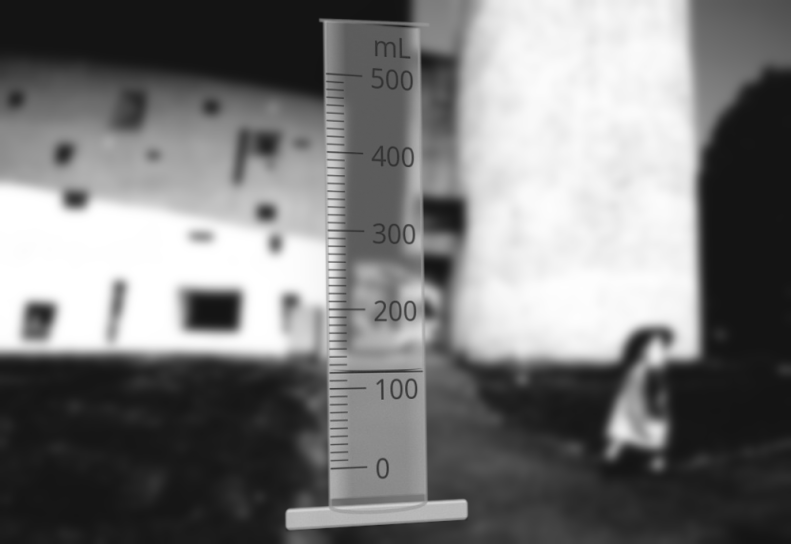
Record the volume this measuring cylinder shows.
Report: 120 mL
